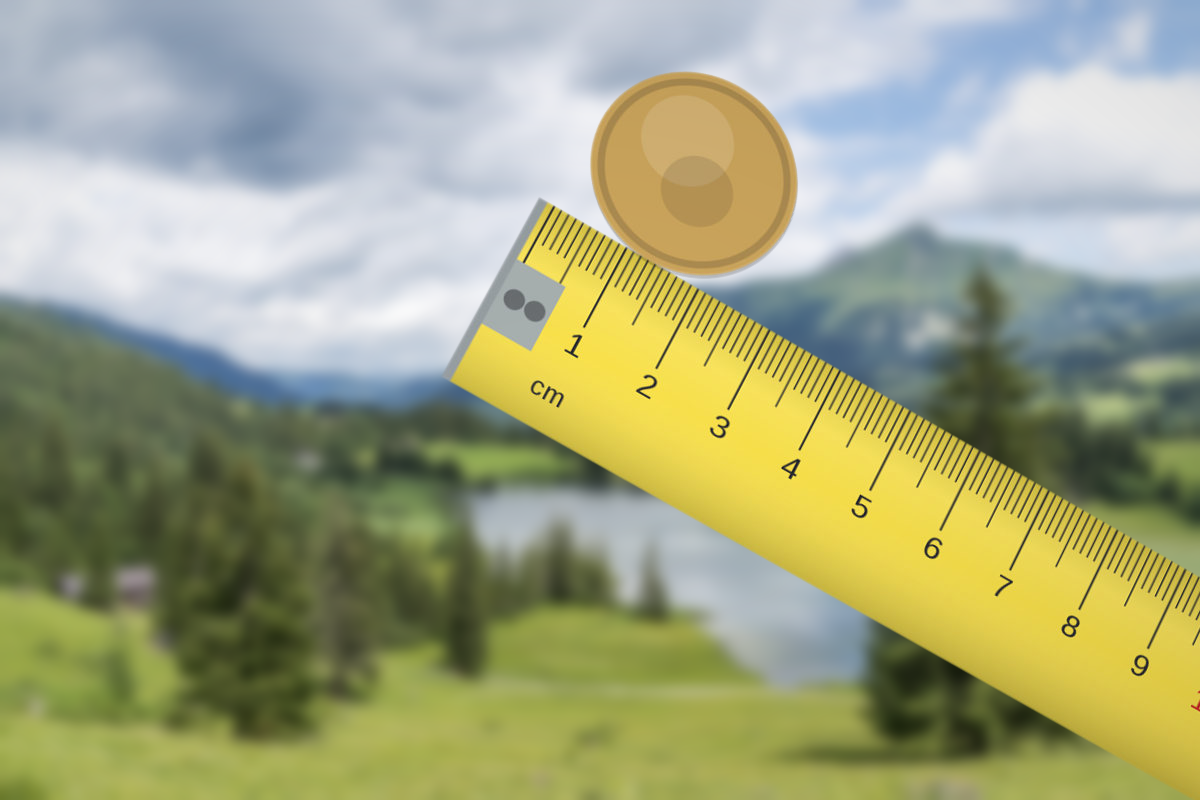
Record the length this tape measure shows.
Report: 2.6 cm
